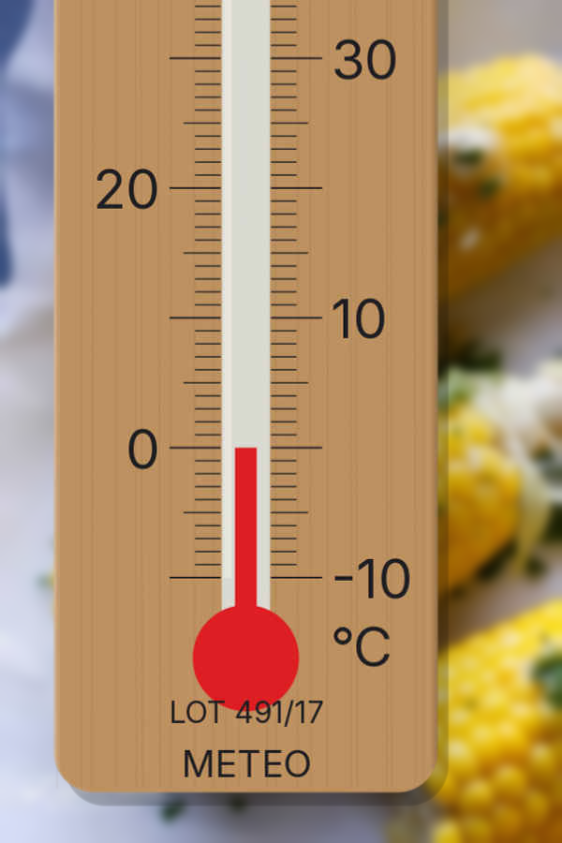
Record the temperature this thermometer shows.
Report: 0 °C
